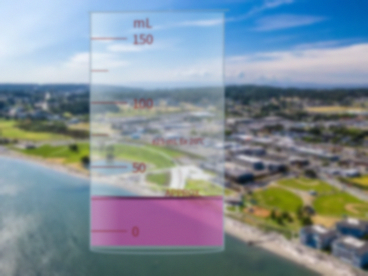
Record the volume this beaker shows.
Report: 25 mL
